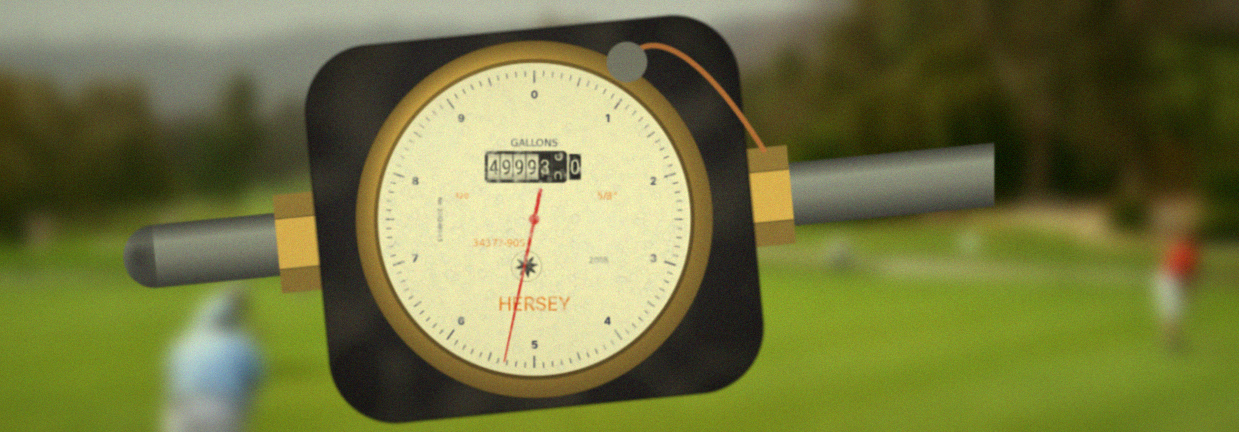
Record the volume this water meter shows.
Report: 4999385.3 gal
